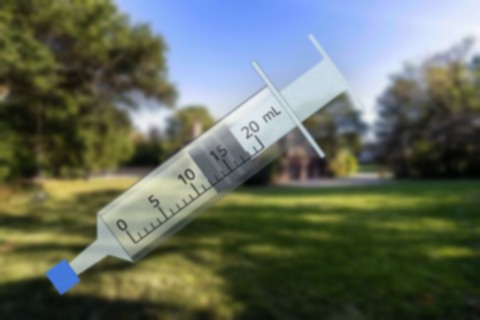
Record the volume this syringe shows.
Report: 12 mL
